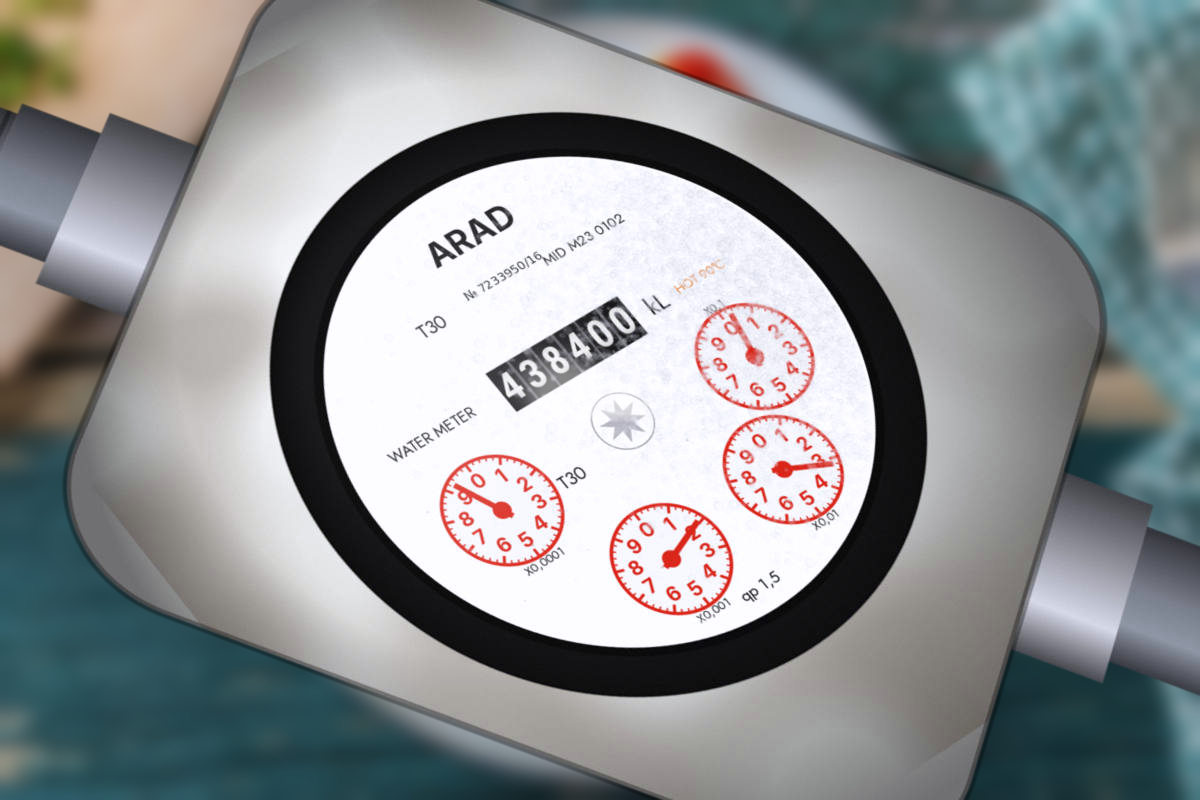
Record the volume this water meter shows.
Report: 438400.0319 kL
